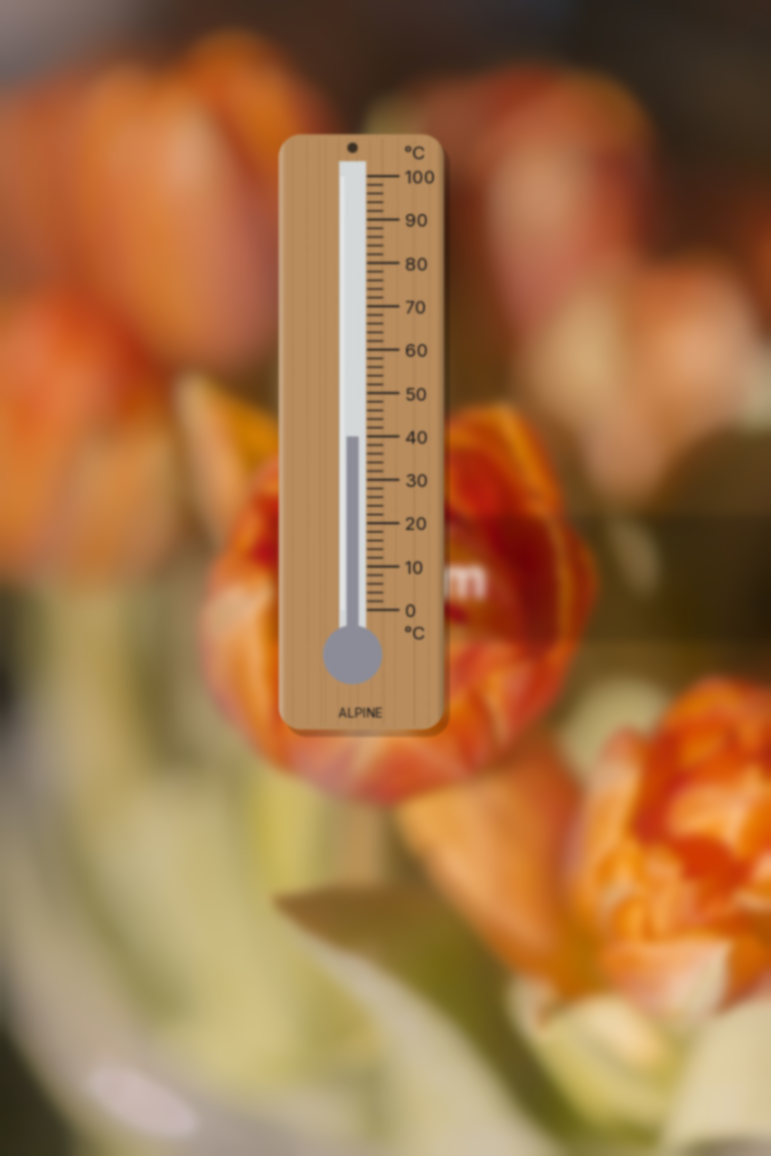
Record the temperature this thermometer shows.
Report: 40 °C
